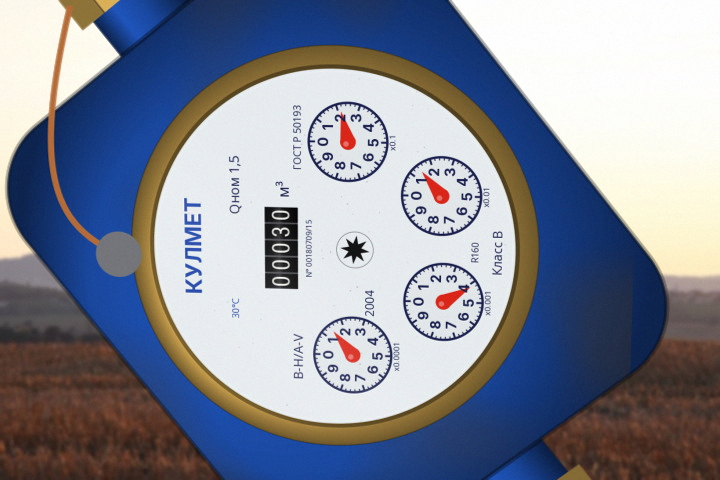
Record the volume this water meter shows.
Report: 30.2141 m³
